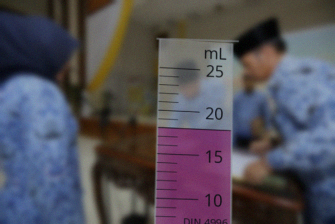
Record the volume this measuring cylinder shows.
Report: 18 mL
